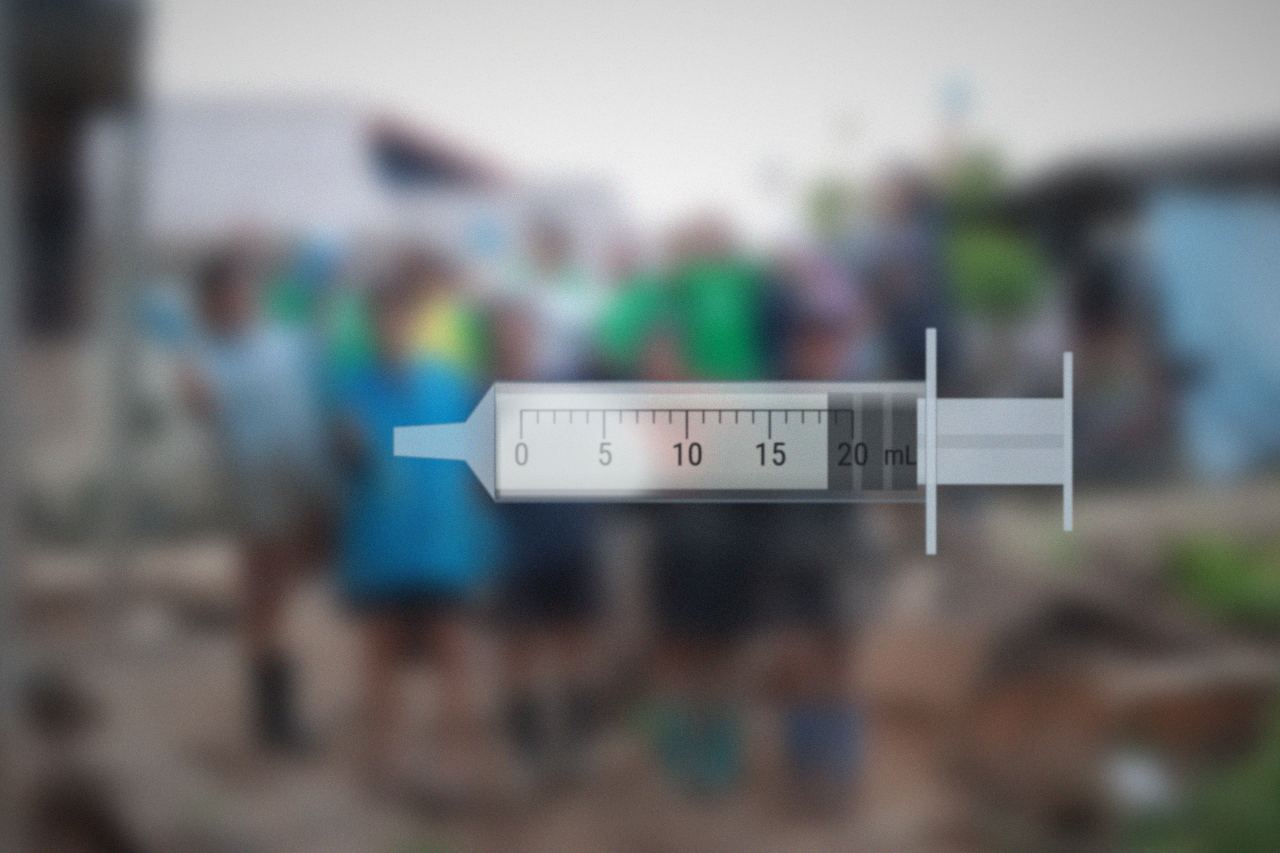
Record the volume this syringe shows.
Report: 18.5 mL
